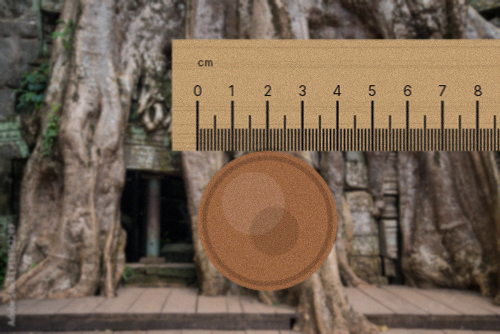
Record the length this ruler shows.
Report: 4 cm
